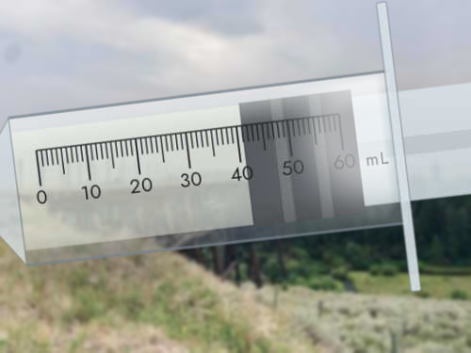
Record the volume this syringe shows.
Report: 41 mL
